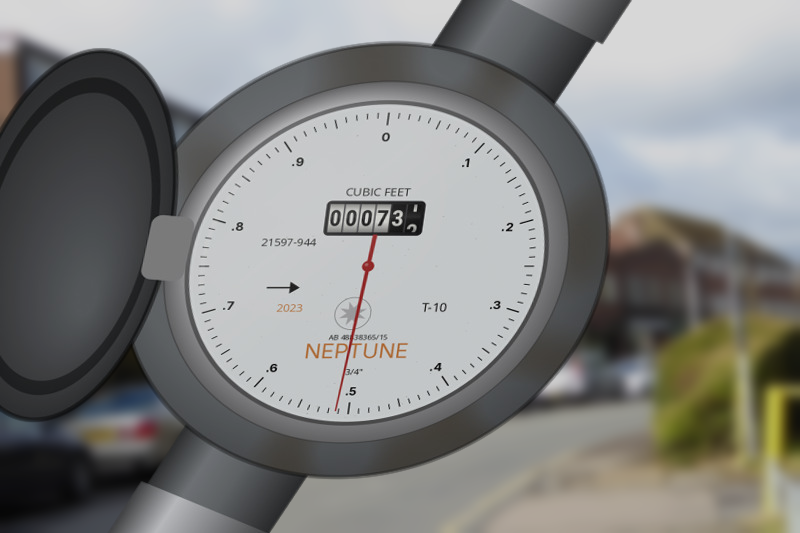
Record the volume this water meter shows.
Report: 731.51 ft³
